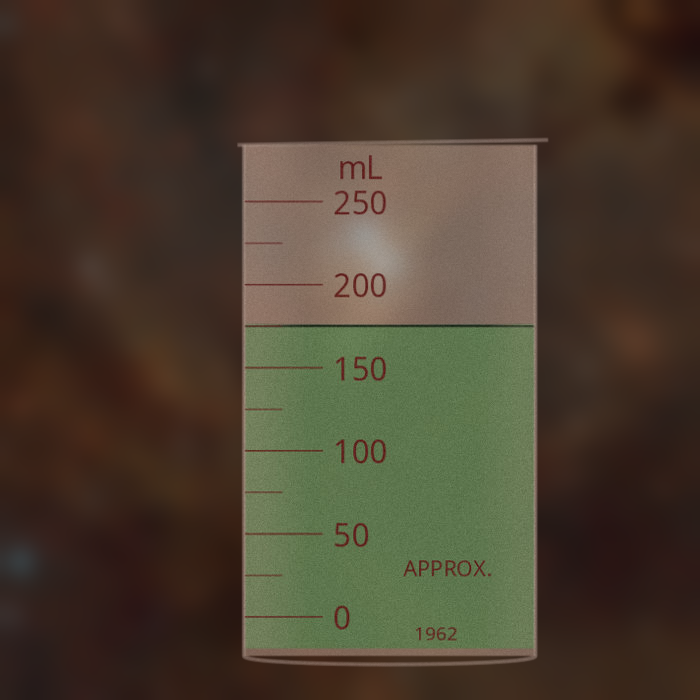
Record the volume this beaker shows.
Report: 175 mL
